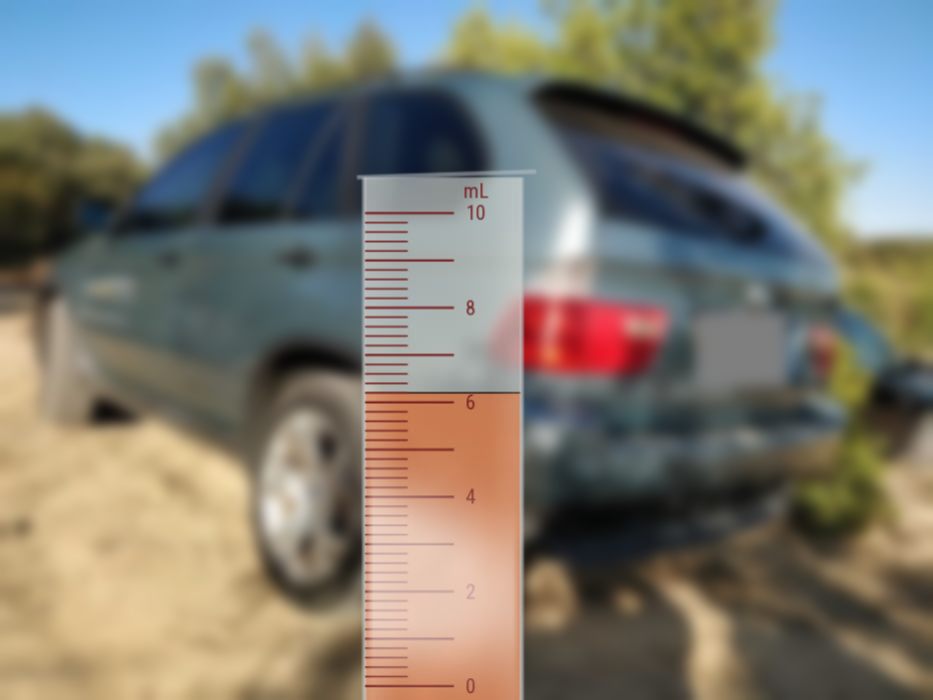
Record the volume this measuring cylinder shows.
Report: 6.2 mL
